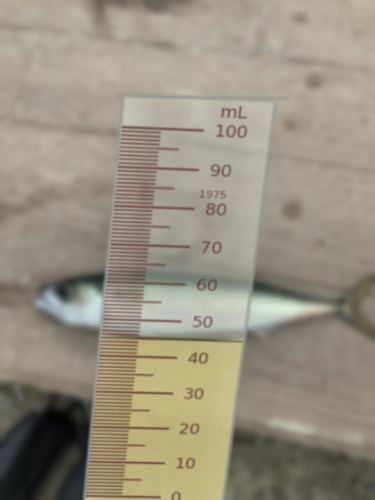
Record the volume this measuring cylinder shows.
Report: 45 mL
